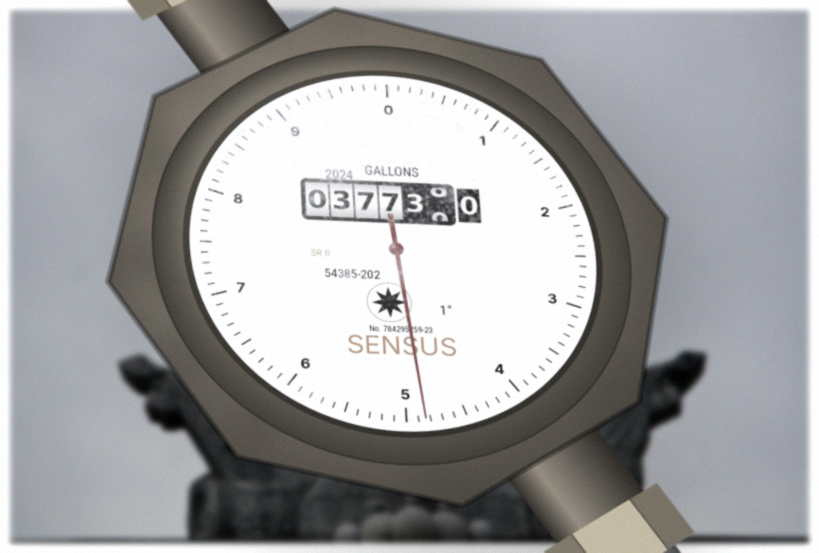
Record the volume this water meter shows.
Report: 377384.8 gal
